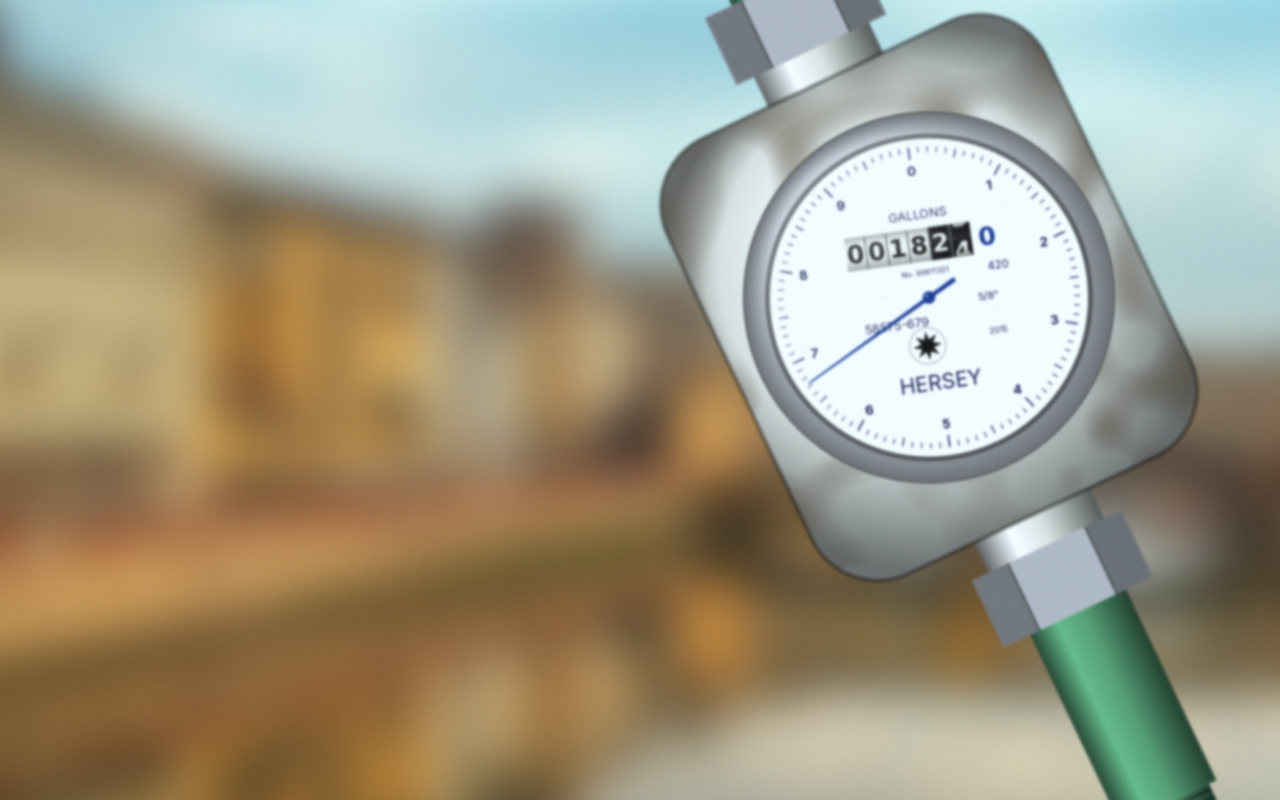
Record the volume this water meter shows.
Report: 18236.7 gal
